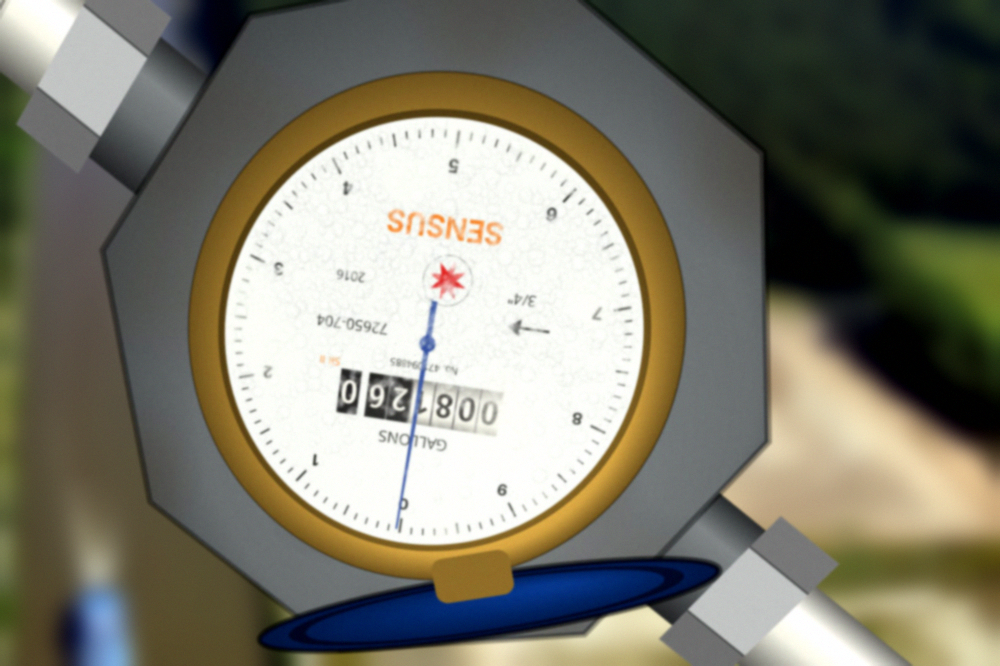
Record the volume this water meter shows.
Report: 81260.0 gal
